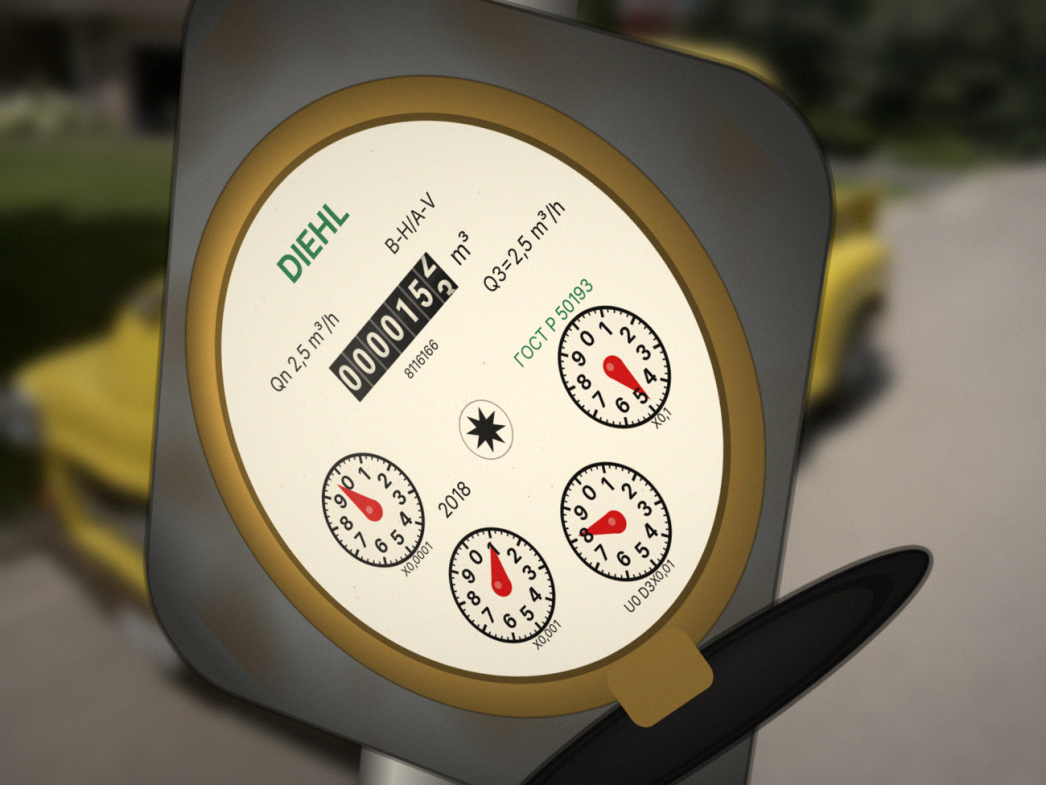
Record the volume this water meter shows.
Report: 152.4809 m³
